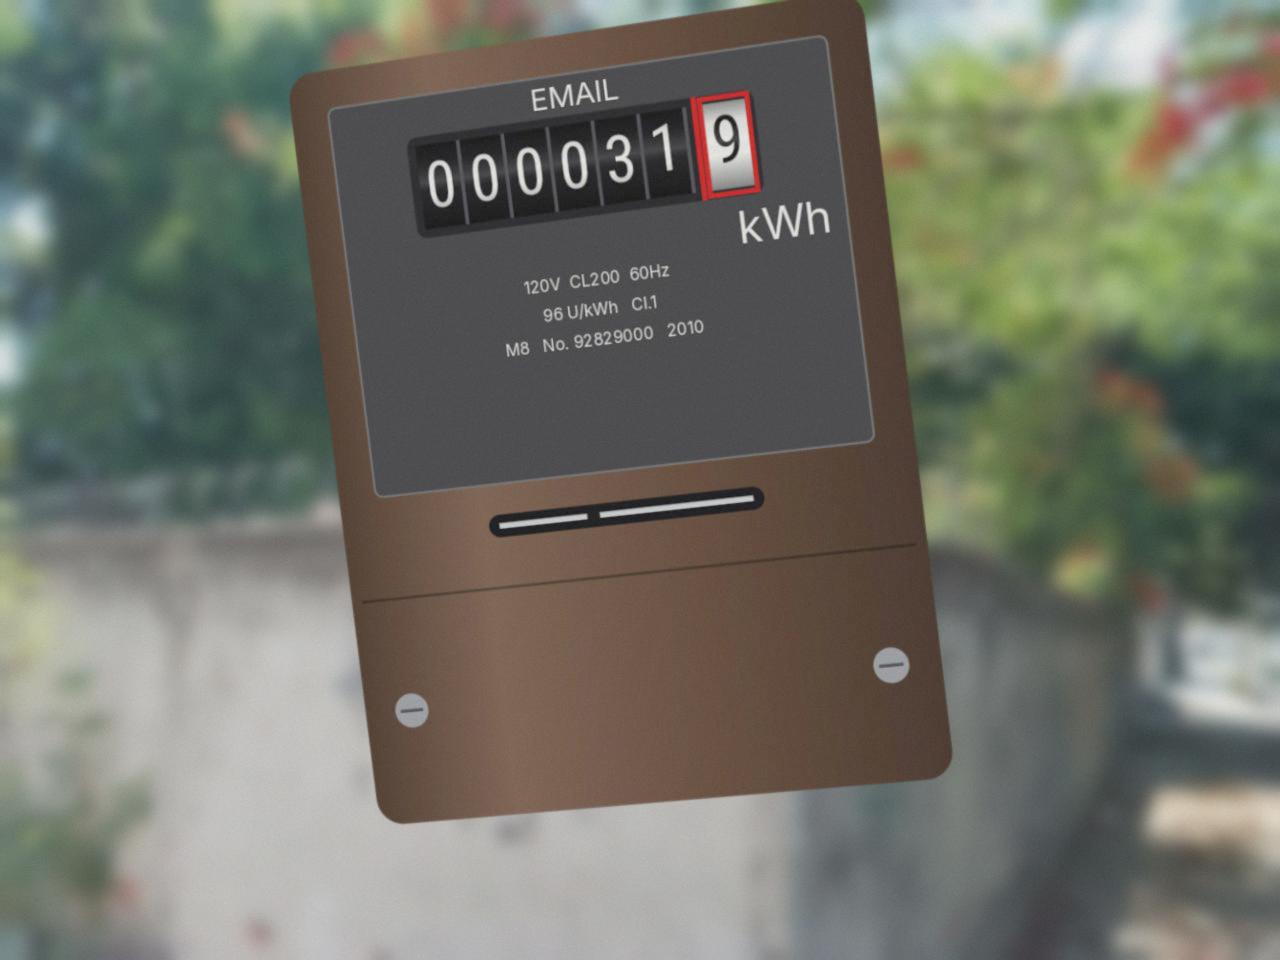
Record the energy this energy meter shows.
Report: 31.9 kWh
